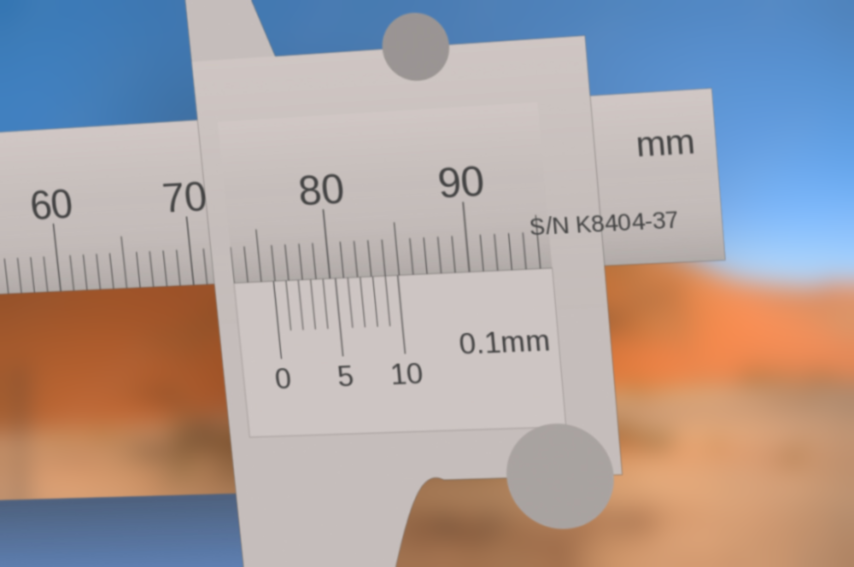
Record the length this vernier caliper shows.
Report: 75.9 mm
